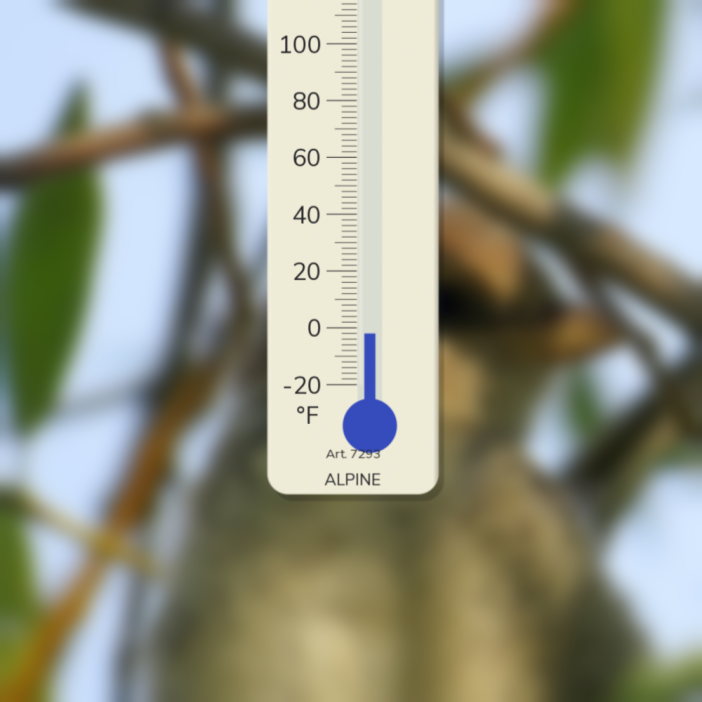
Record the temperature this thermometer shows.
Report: -2 °F
